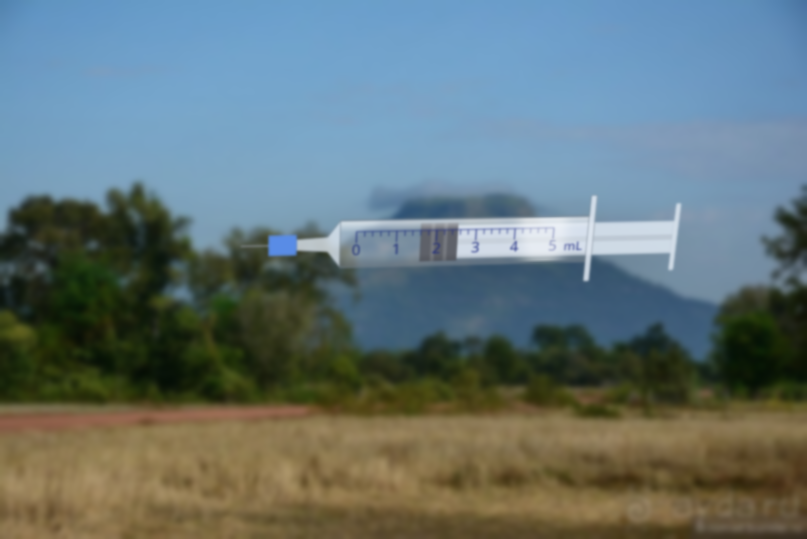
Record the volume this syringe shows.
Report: 1.6 mL
